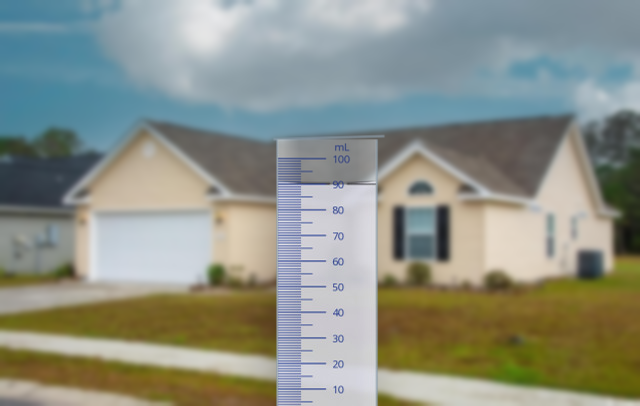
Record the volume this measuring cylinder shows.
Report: 90 mL
